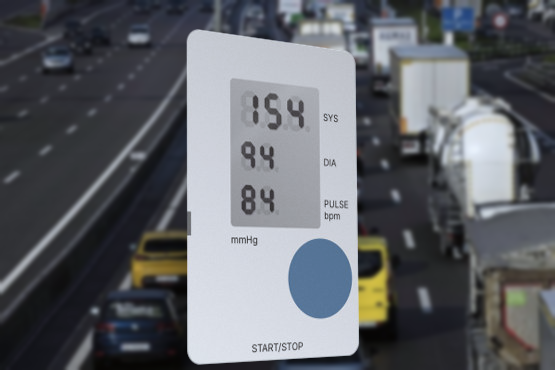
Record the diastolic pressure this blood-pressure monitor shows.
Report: 94 mmHg
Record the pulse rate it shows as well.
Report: 84 bpm
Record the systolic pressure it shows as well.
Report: 154 mmHg
